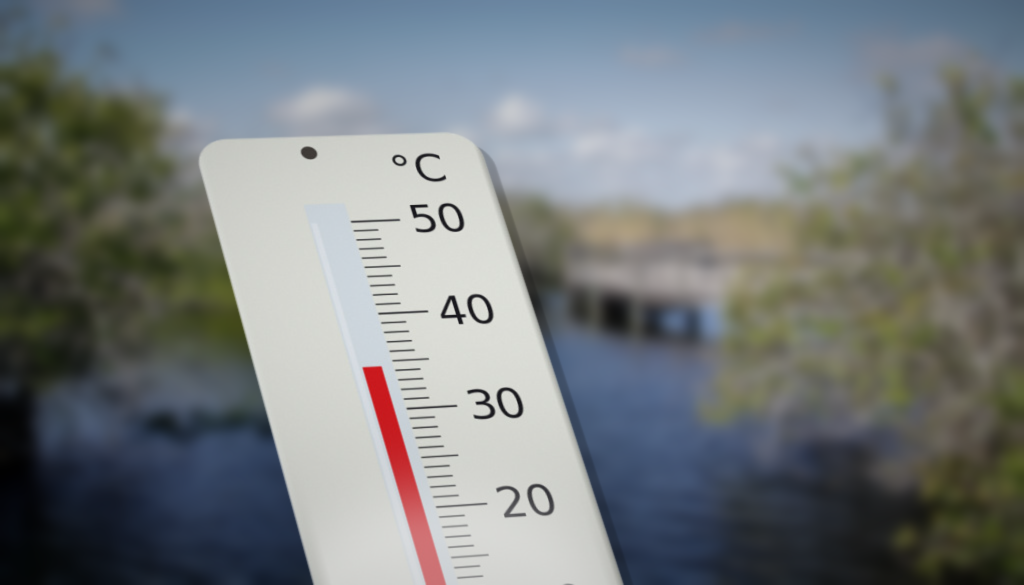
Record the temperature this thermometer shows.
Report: 34.5 °C
